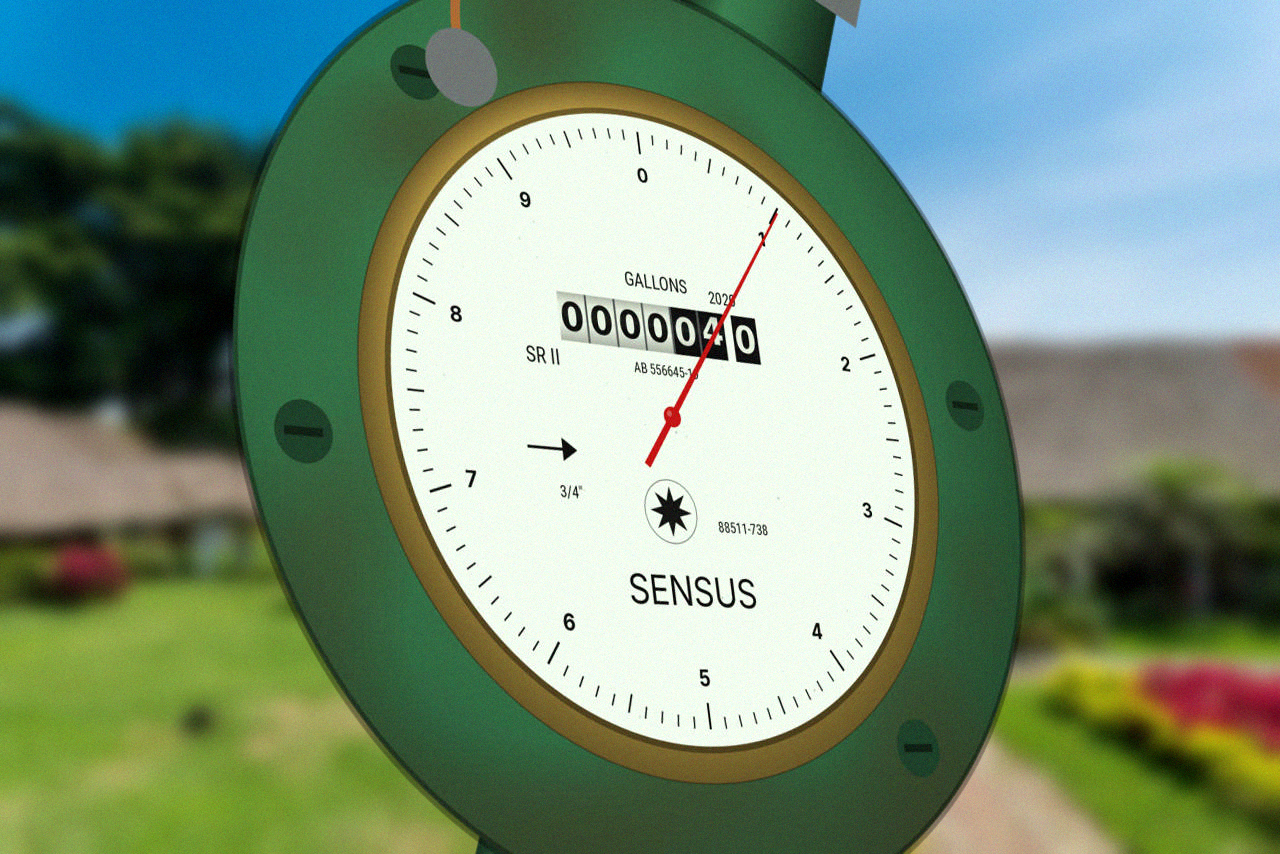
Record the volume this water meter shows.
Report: 41.0 gal
